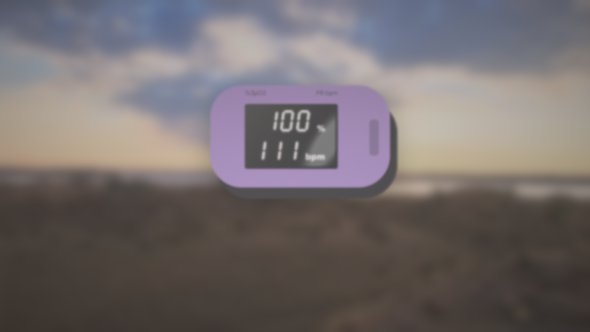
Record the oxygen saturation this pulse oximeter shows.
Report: 100 %
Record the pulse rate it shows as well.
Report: 111 bpm
